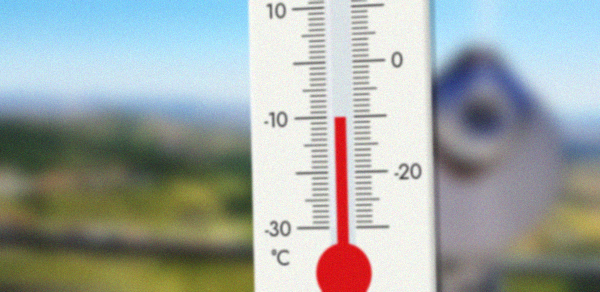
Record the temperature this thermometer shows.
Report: -10 °C
